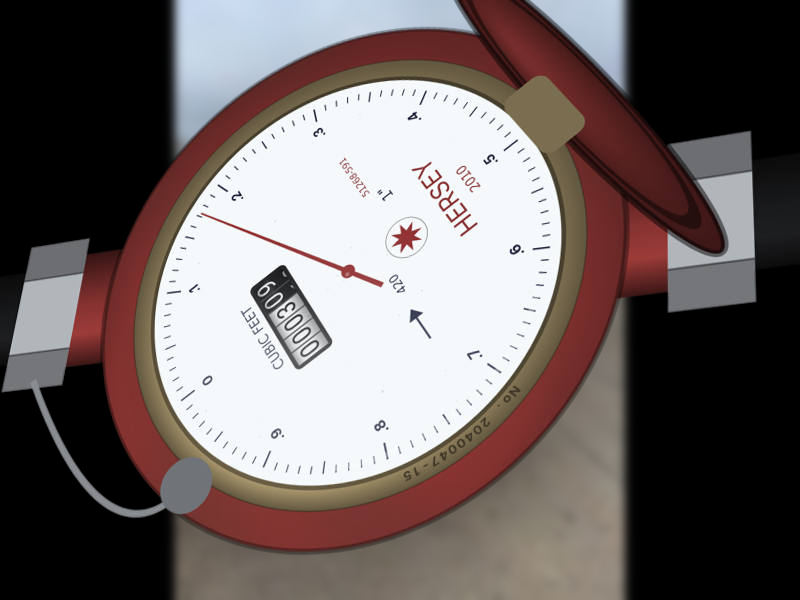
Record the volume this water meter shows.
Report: 309.17 ft³
